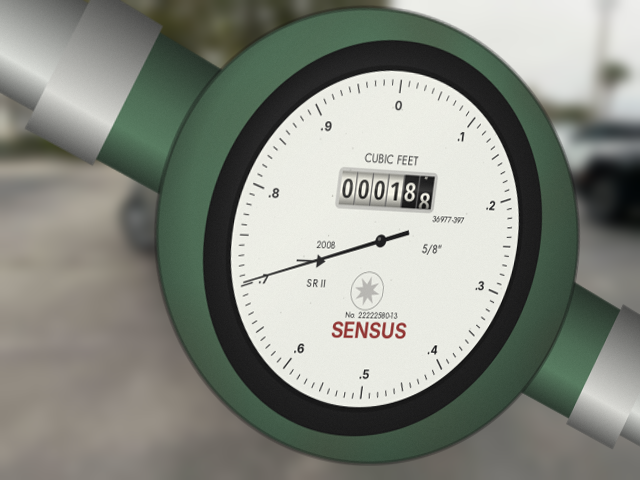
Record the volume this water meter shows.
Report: 187.70 ft³
